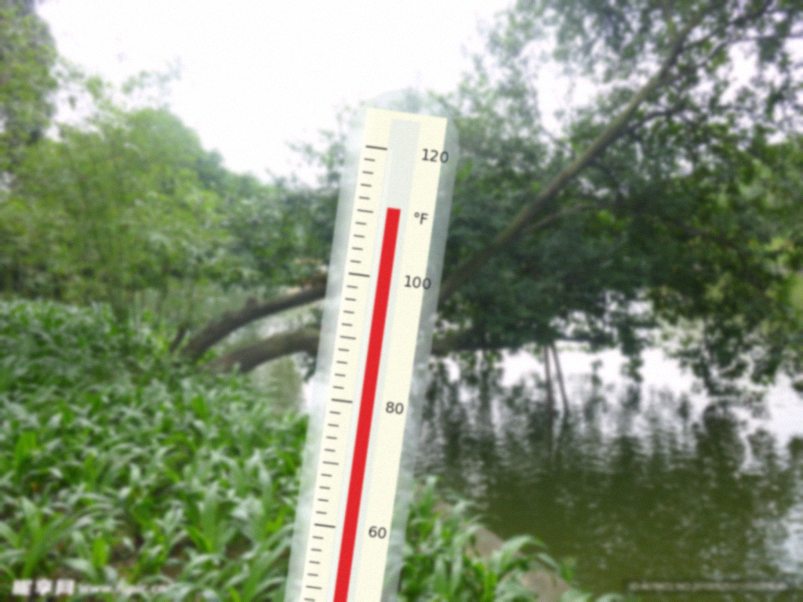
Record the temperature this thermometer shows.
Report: 111 °F
